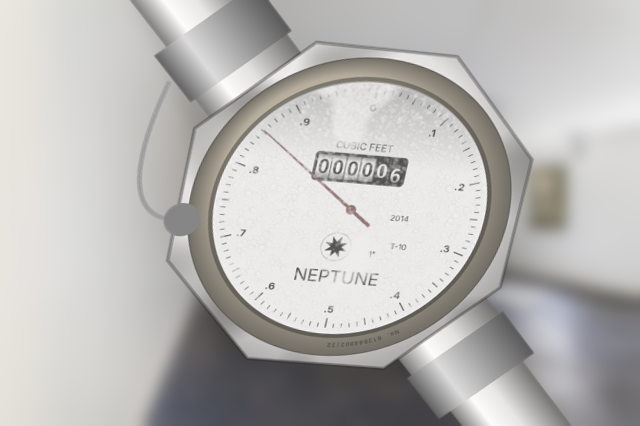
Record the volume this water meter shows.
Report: 5.85 ft³
